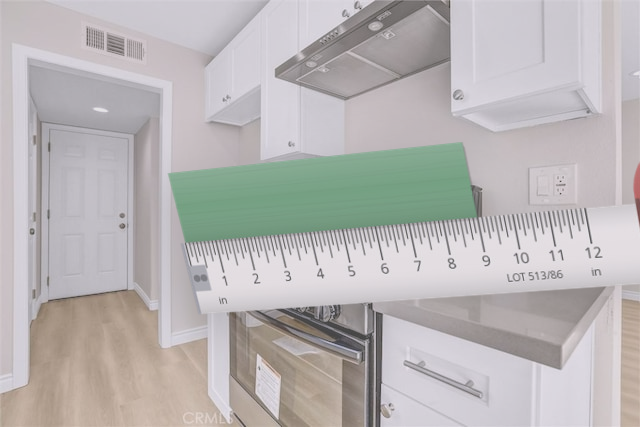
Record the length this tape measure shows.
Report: 9 in
